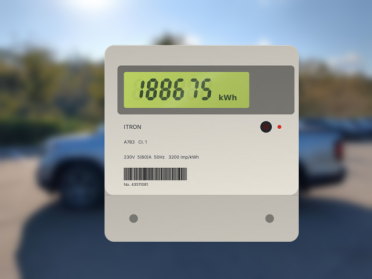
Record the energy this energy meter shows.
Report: 188675 kWh
